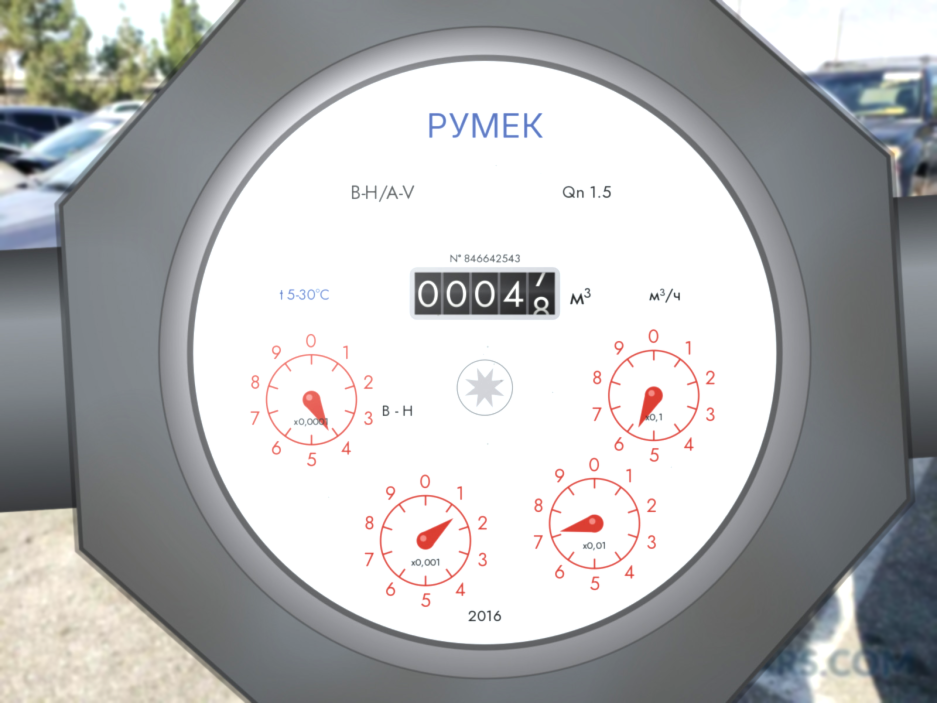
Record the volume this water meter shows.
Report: 47.5714 m³
